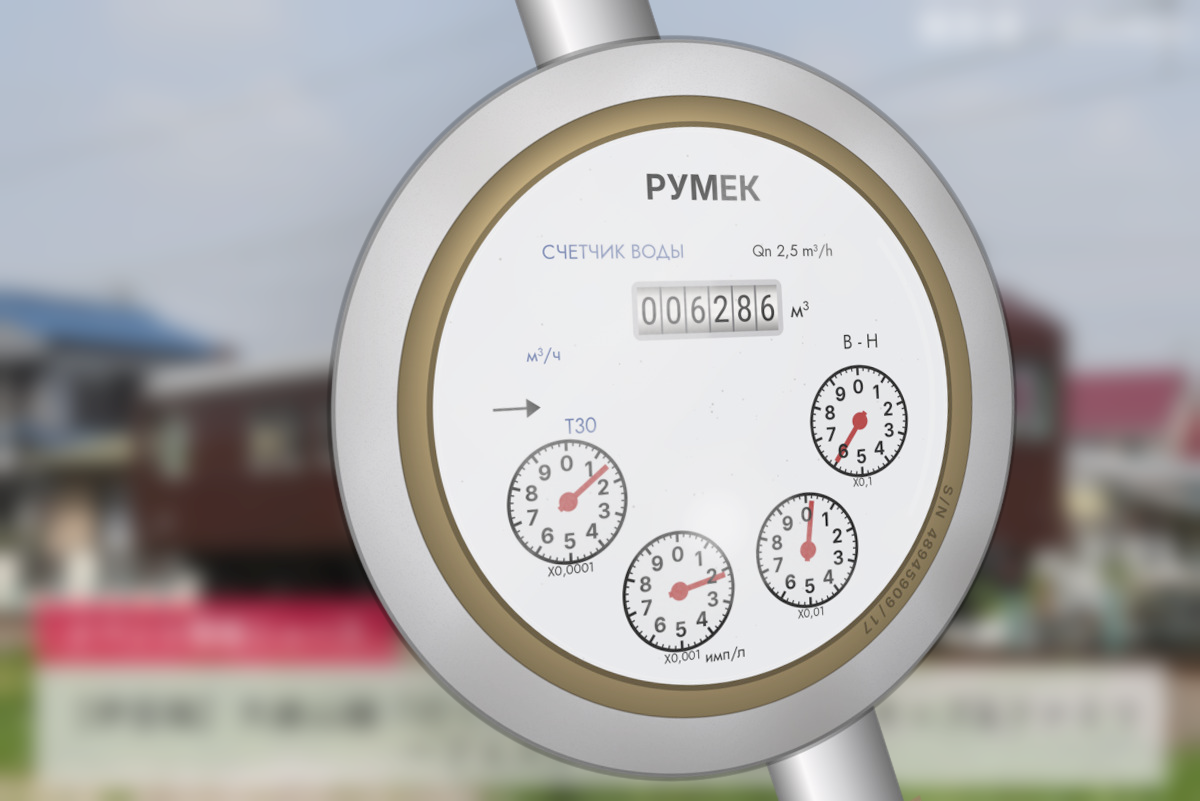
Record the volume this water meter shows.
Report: 6286.6021 m³
